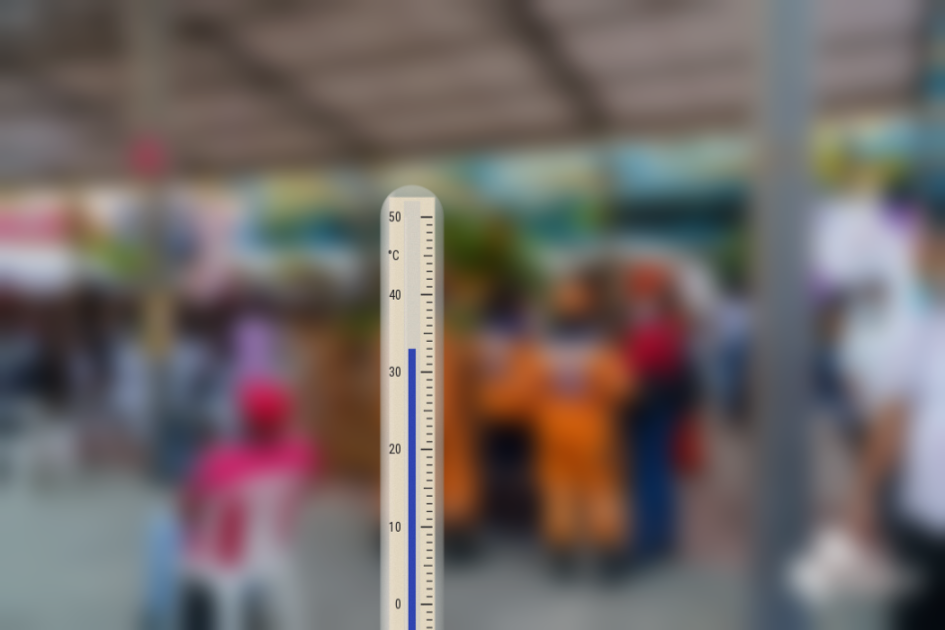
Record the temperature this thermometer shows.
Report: 33 °C
